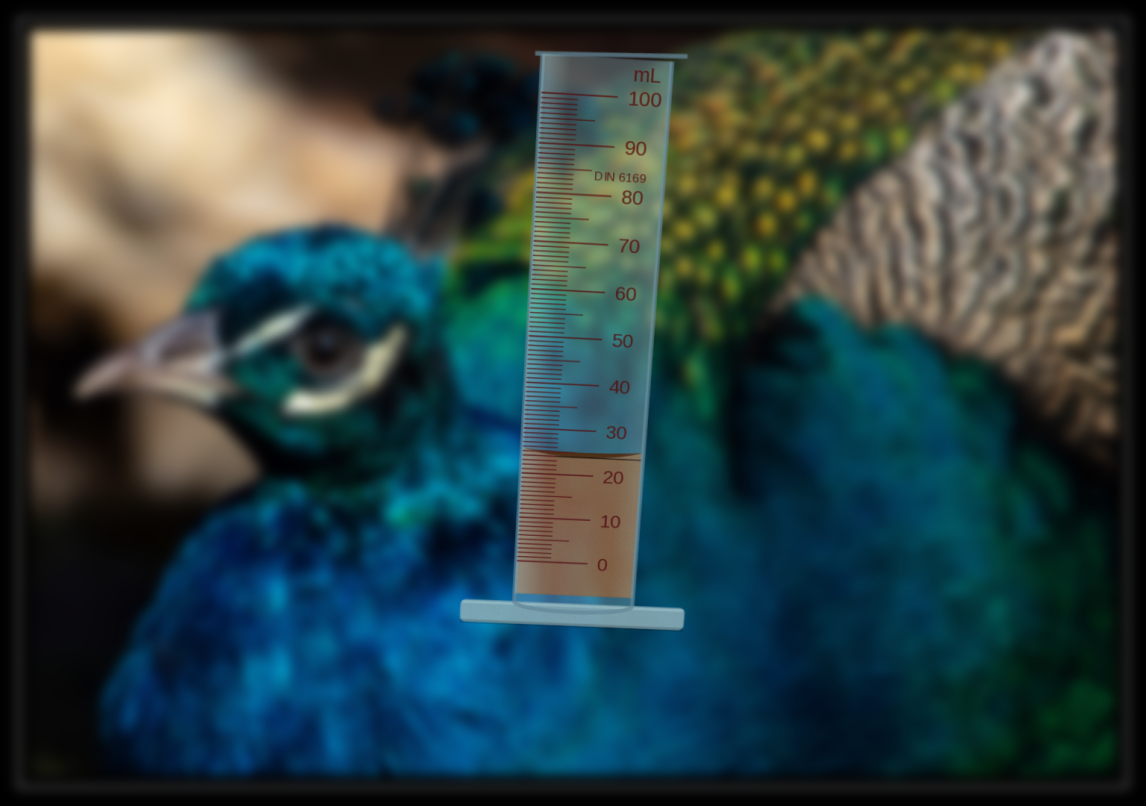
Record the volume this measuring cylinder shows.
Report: 24 mL
